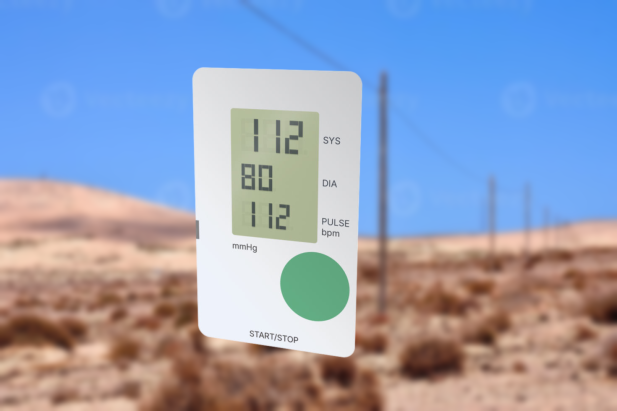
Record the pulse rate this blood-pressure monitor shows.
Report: 112 bpm
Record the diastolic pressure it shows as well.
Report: 80 mmHg
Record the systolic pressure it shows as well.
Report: 112 mmHg
